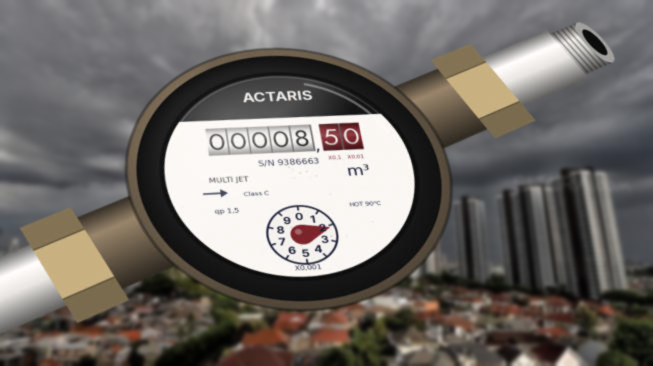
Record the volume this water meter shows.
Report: 8.502 m³
